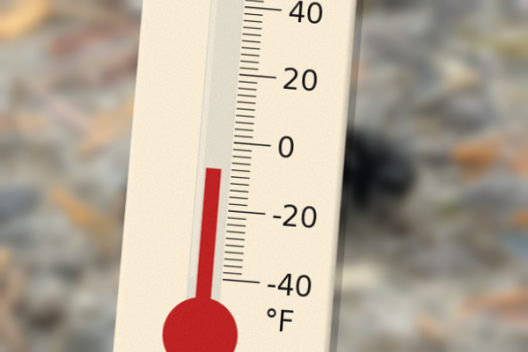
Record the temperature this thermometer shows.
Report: -8 °F
